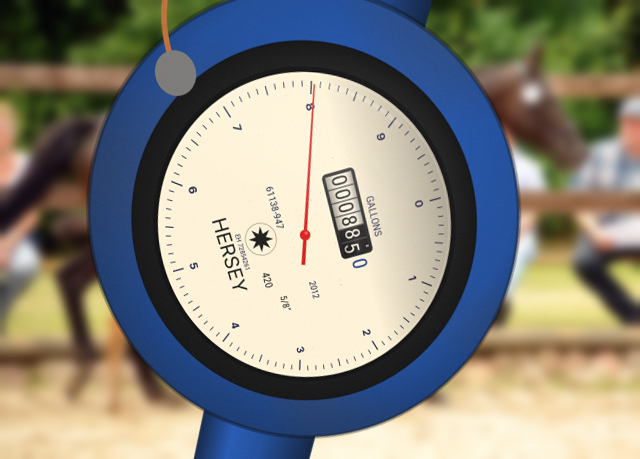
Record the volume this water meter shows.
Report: 8848.0 gal
